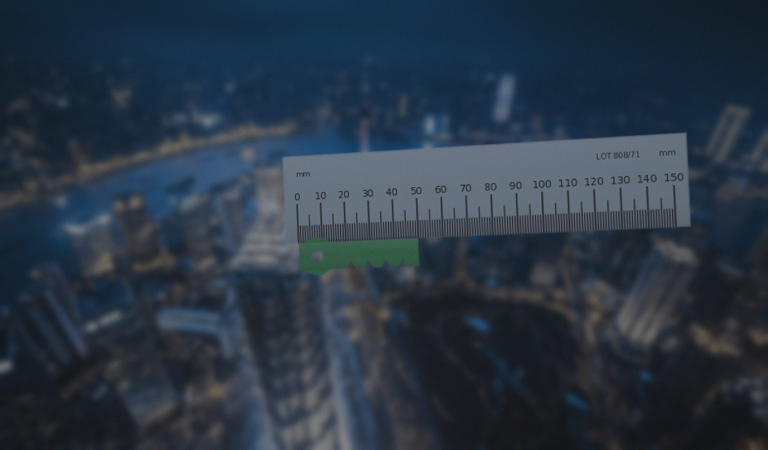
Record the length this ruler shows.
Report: 50 mm
